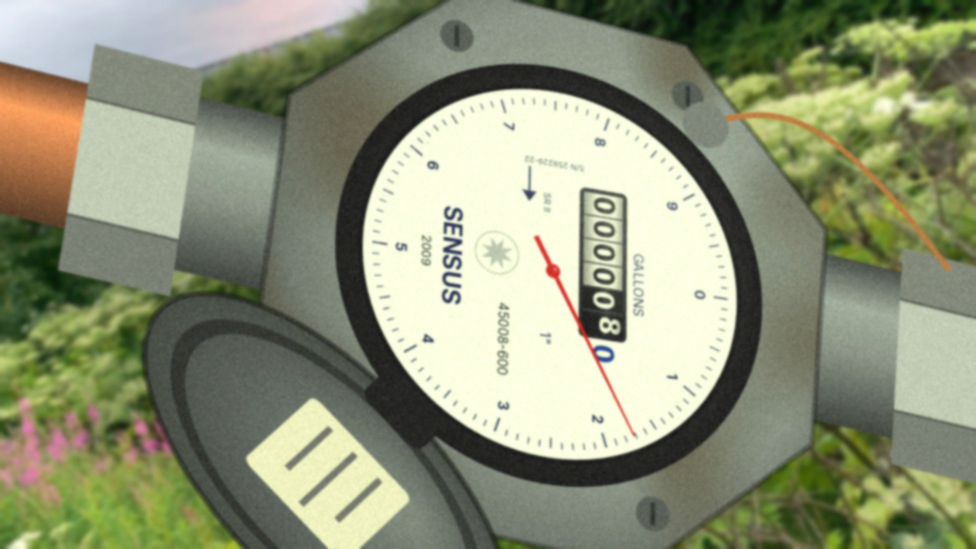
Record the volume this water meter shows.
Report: 81.7 gal
